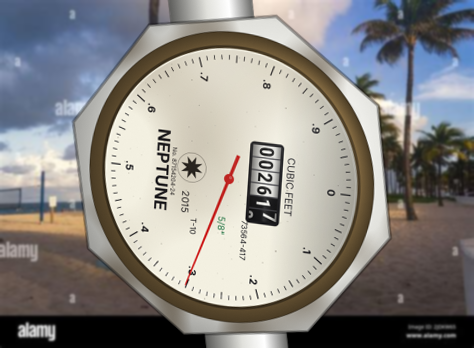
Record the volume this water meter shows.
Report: 2617.30 ft³
